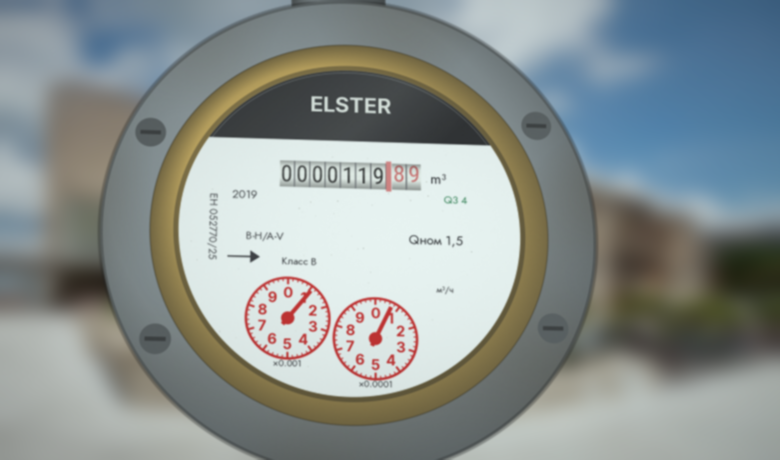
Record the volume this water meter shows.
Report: 119.8910 m³
